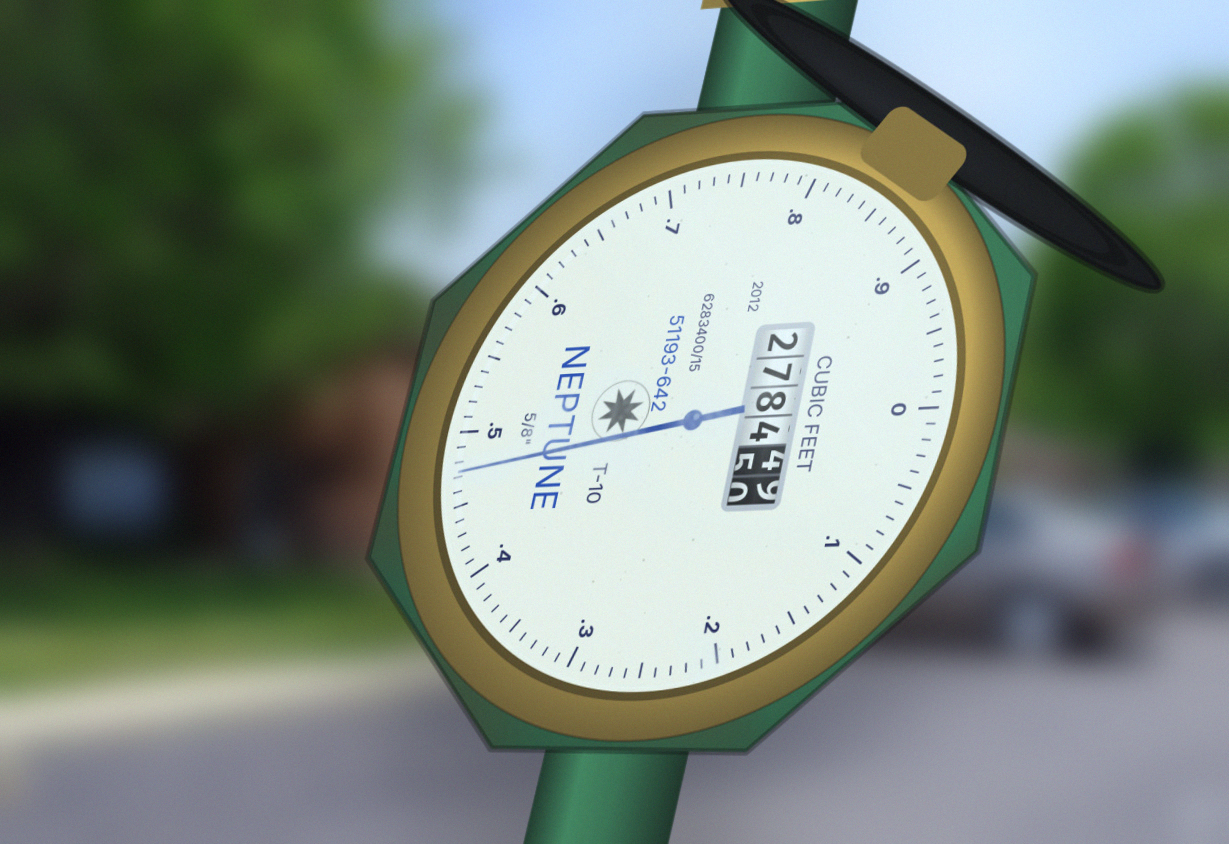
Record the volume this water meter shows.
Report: 278449.47 ft³
